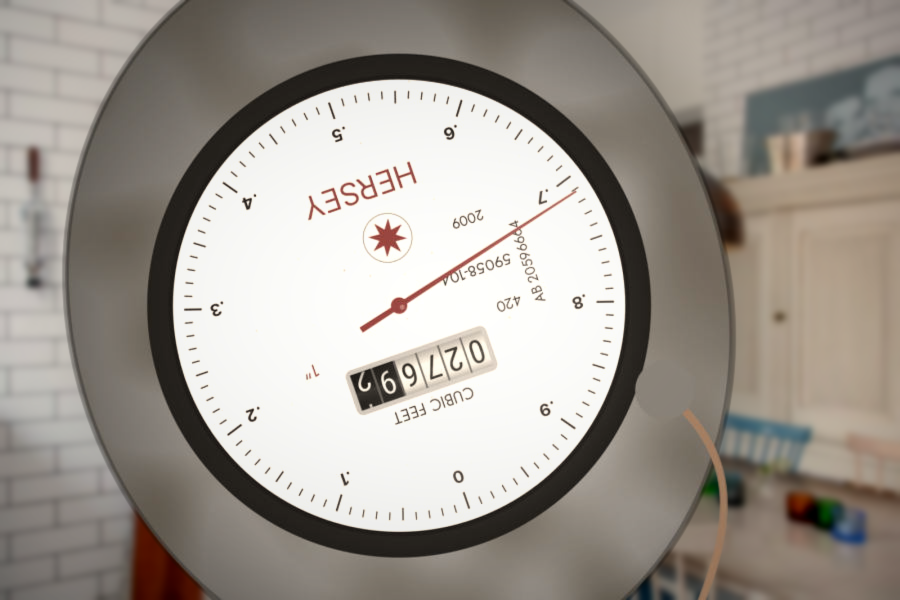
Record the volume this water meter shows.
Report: 27691.71 ft³
